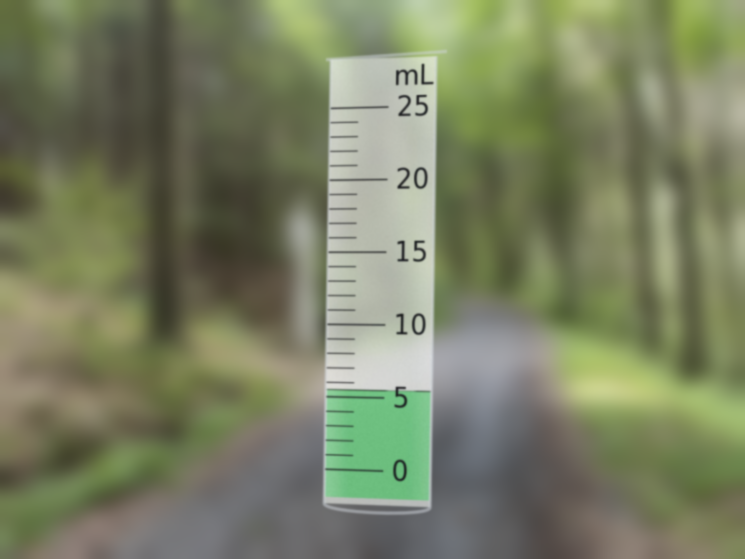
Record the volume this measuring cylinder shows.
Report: 5.5 mL
